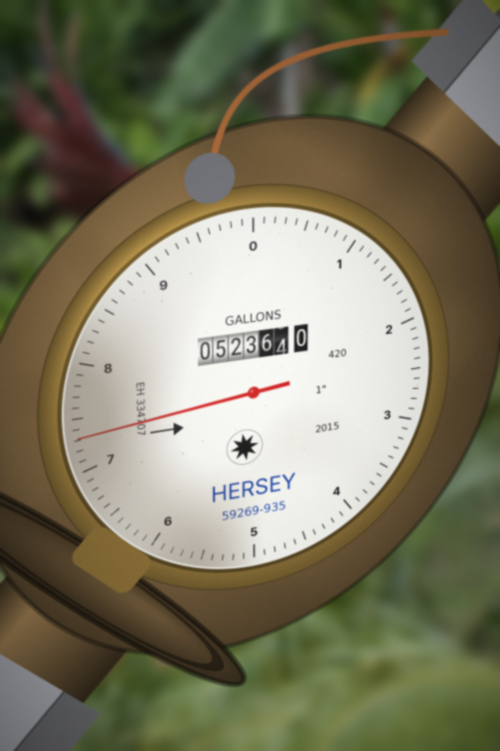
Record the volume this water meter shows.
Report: 523637.3 gal
